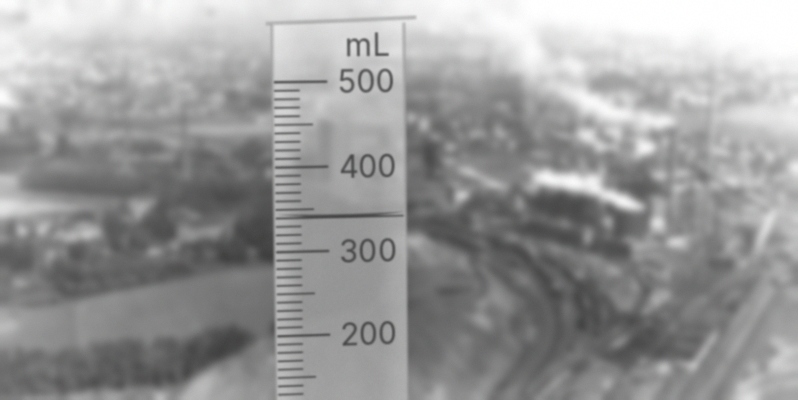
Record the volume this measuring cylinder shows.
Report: 340 mL
